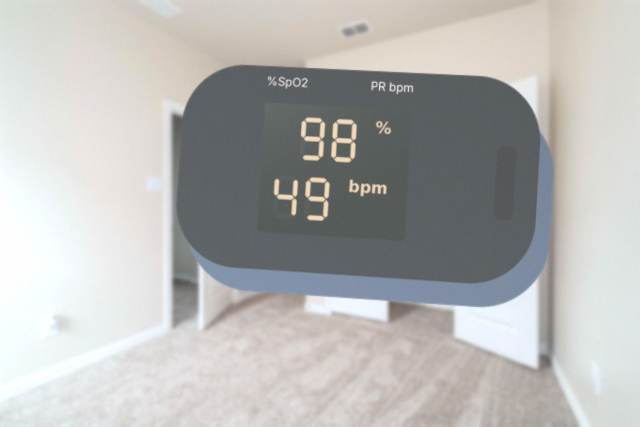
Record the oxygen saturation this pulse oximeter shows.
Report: 98 %
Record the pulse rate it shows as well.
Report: 49 bpm
